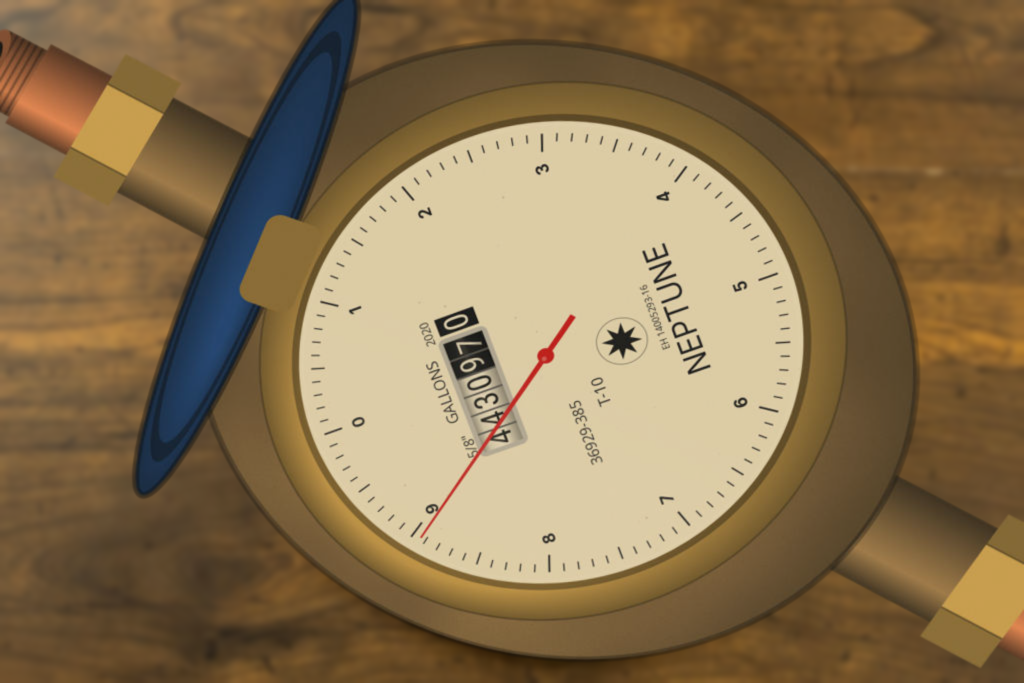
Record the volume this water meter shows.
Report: 4430968.9 gal
